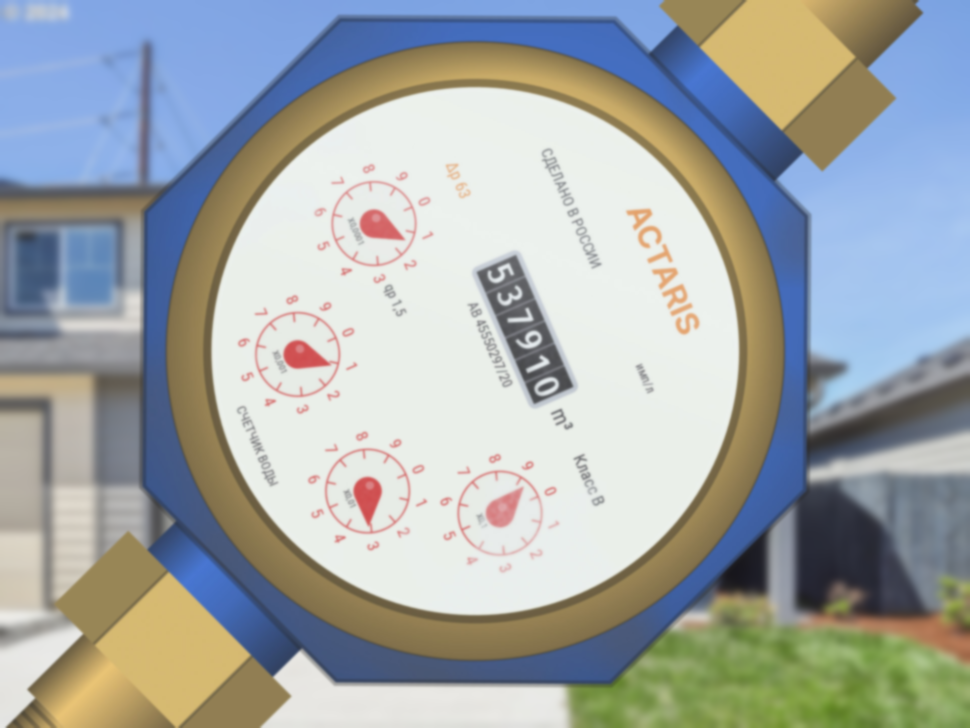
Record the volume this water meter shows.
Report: 537909.9311 m³
